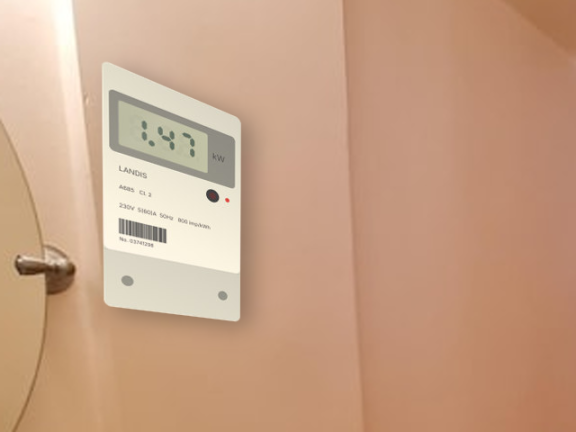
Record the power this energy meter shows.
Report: 1.47 kW
